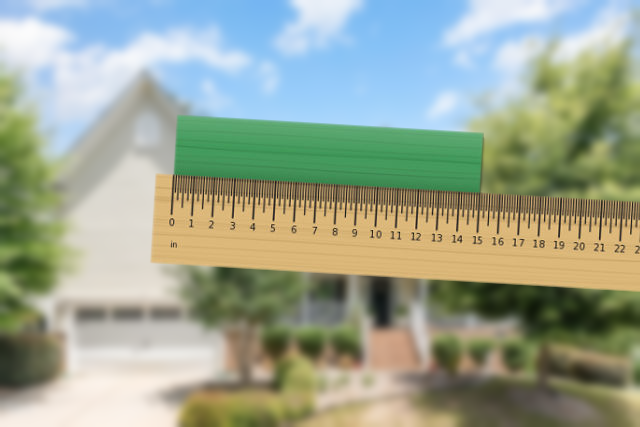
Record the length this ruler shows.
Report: 15 in
